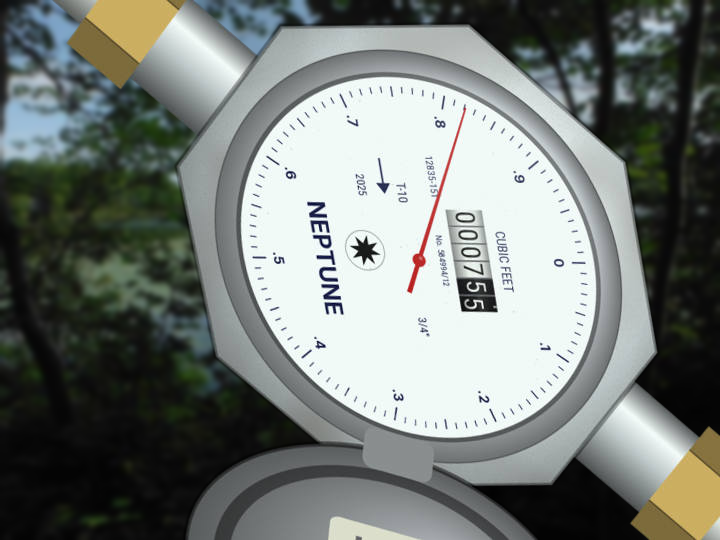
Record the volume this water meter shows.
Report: 754.82 ft³
